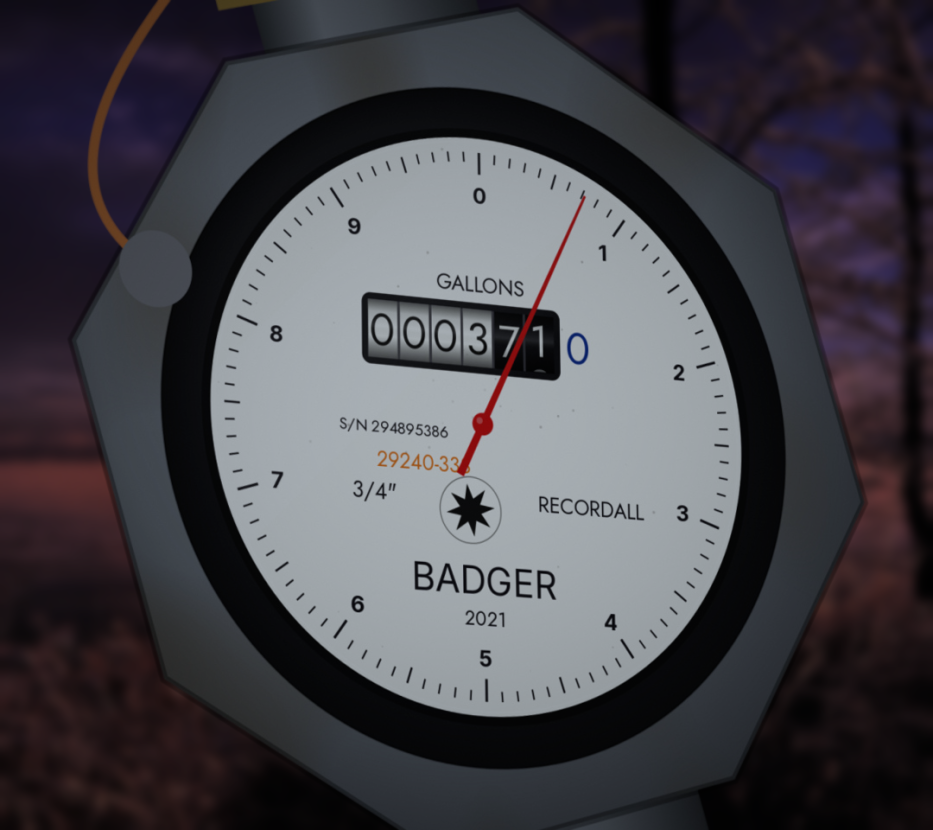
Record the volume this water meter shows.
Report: 3710.7 gal
